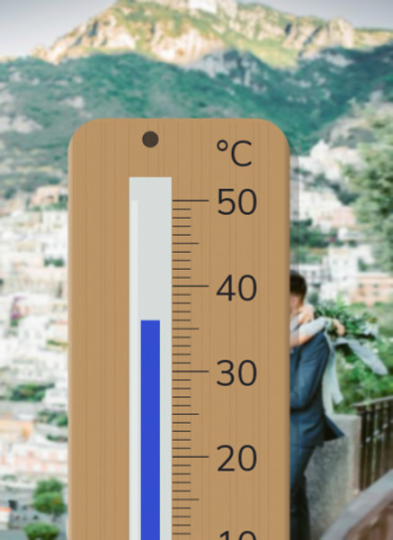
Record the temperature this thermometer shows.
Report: 36 °C
